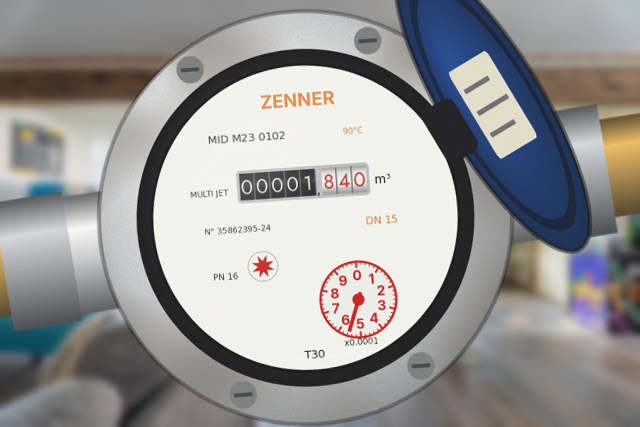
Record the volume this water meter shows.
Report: 1.8405 m³
